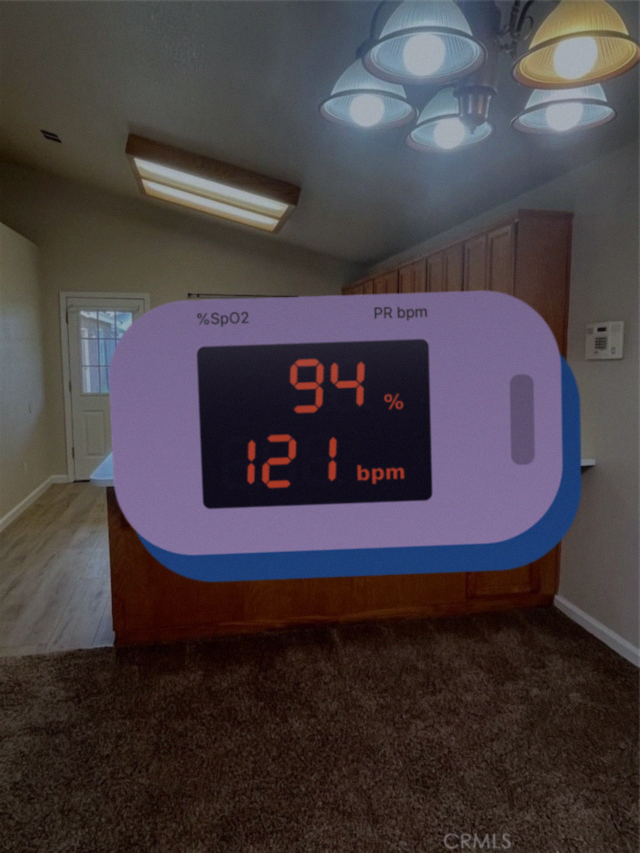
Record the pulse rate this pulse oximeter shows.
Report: 121 bpm
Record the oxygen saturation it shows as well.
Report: 94 %
